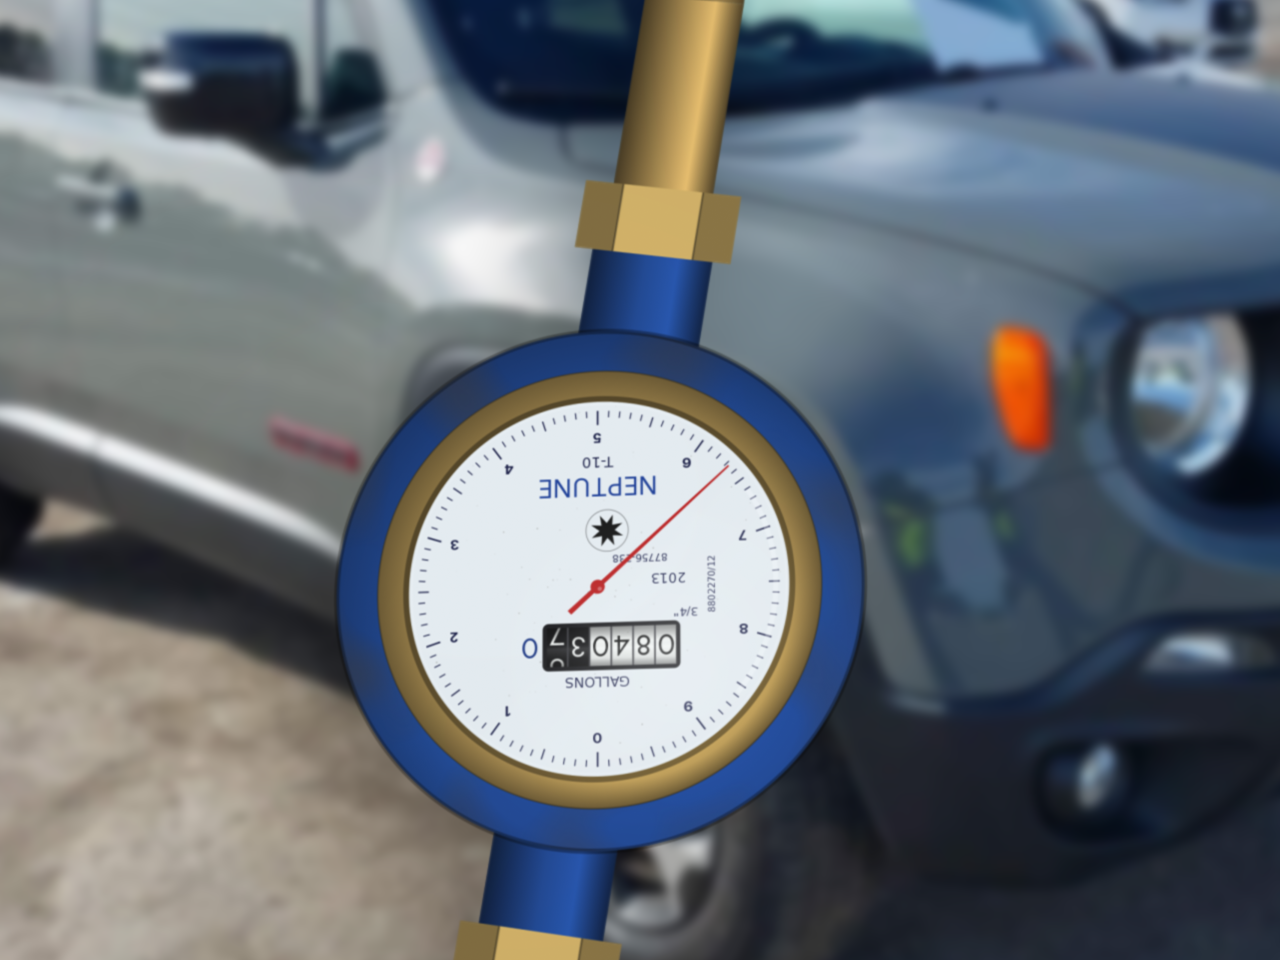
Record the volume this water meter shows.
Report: 840366.3 gal
